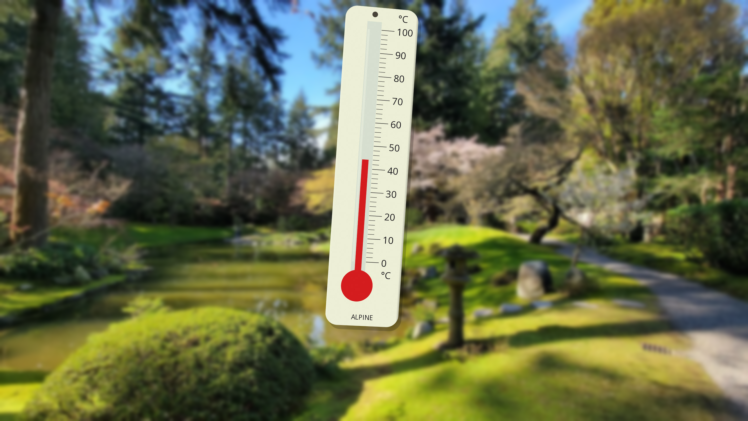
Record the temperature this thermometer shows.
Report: 44 °C
